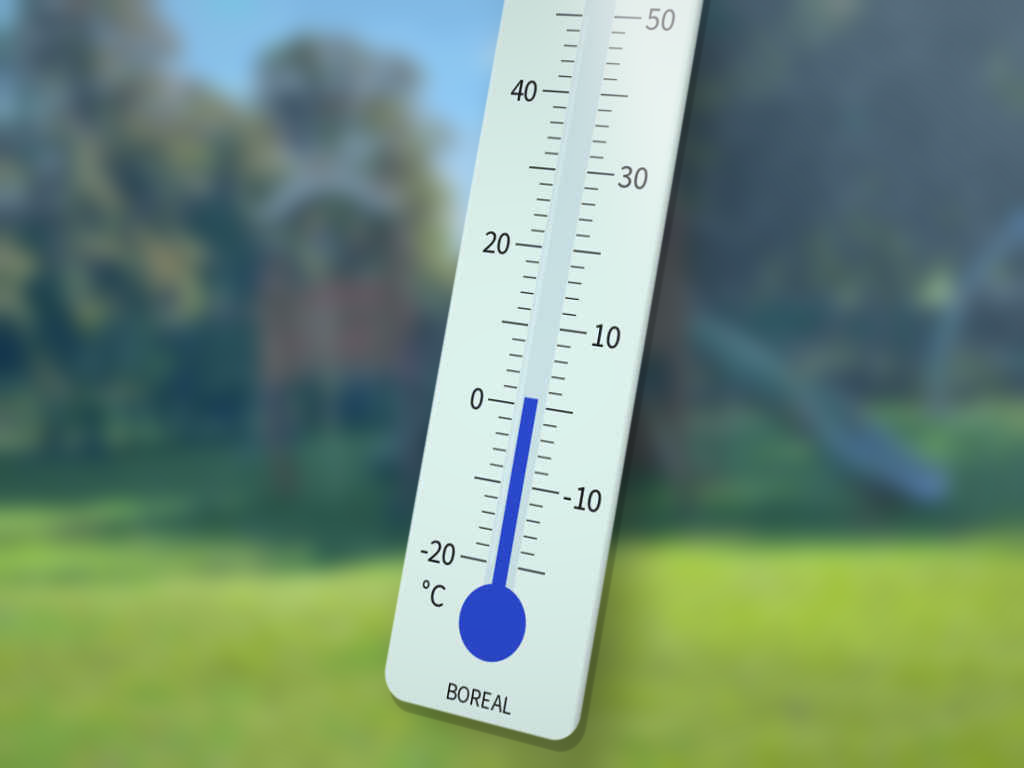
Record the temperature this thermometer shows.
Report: 1 °C
